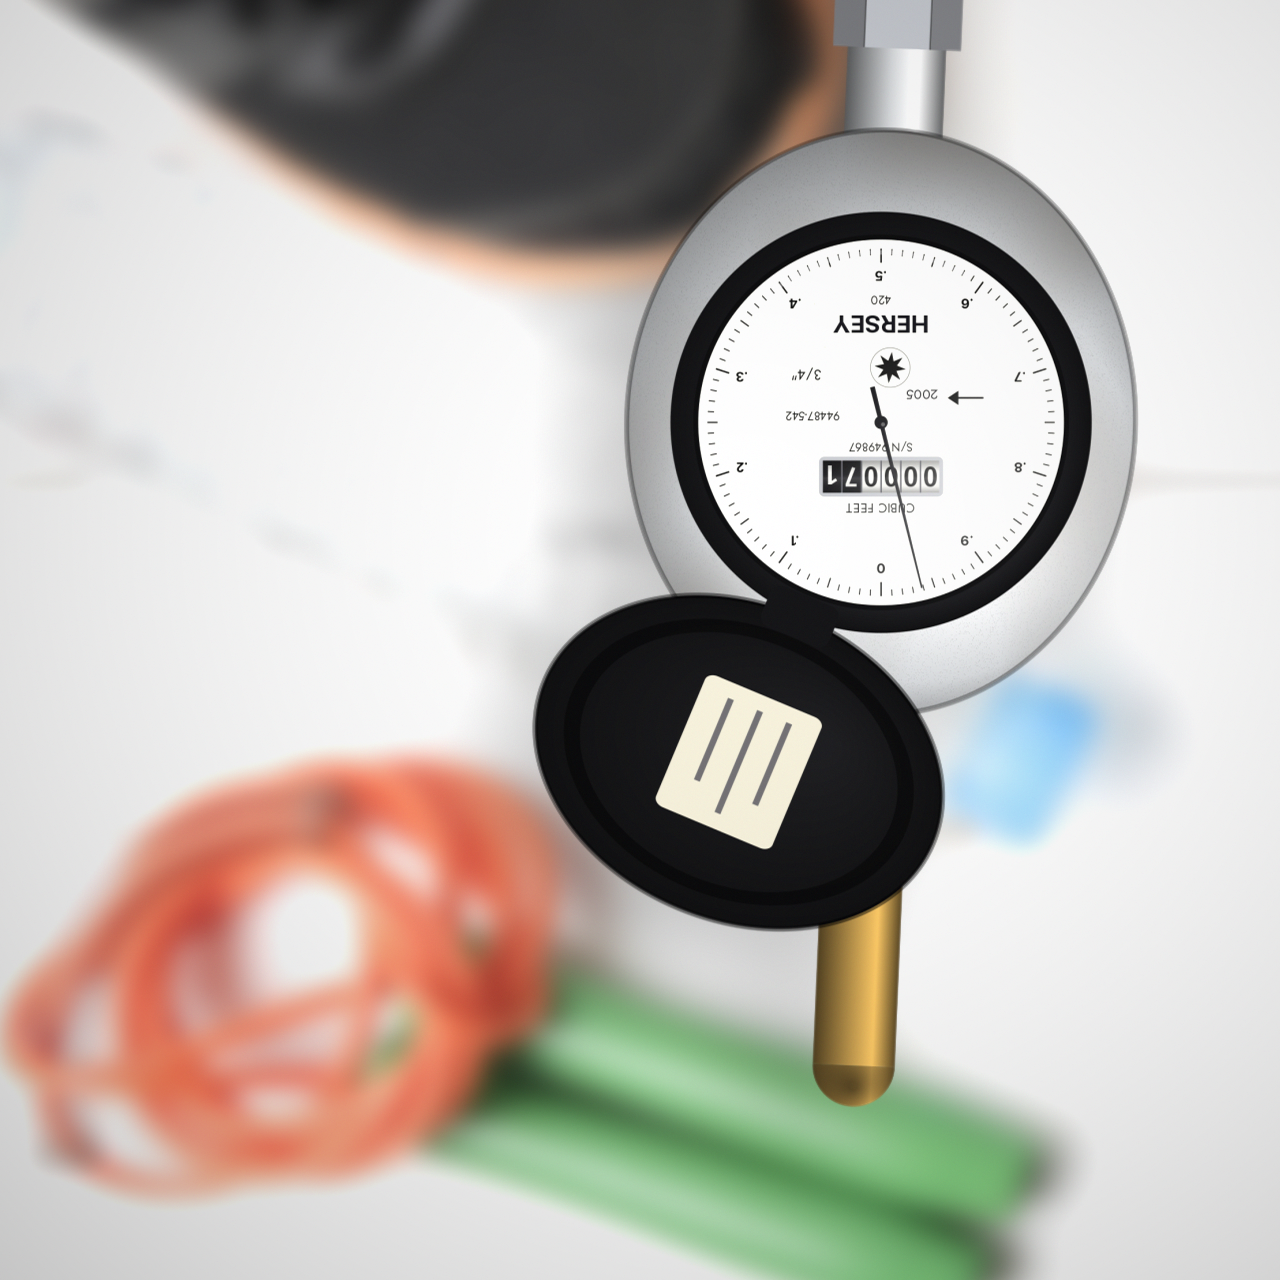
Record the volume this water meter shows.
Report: 70.96 ft³
